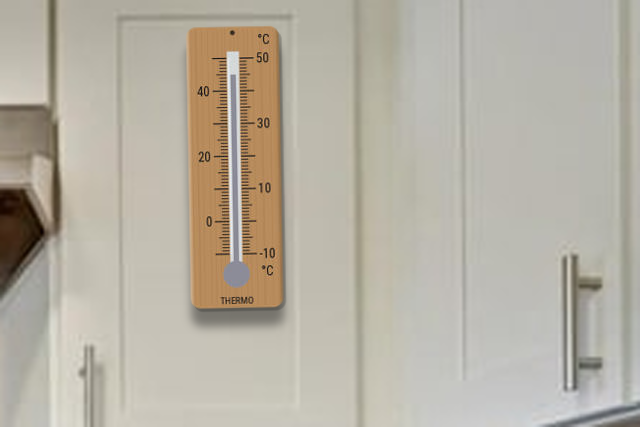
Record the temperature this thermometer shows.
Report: 45 °C
